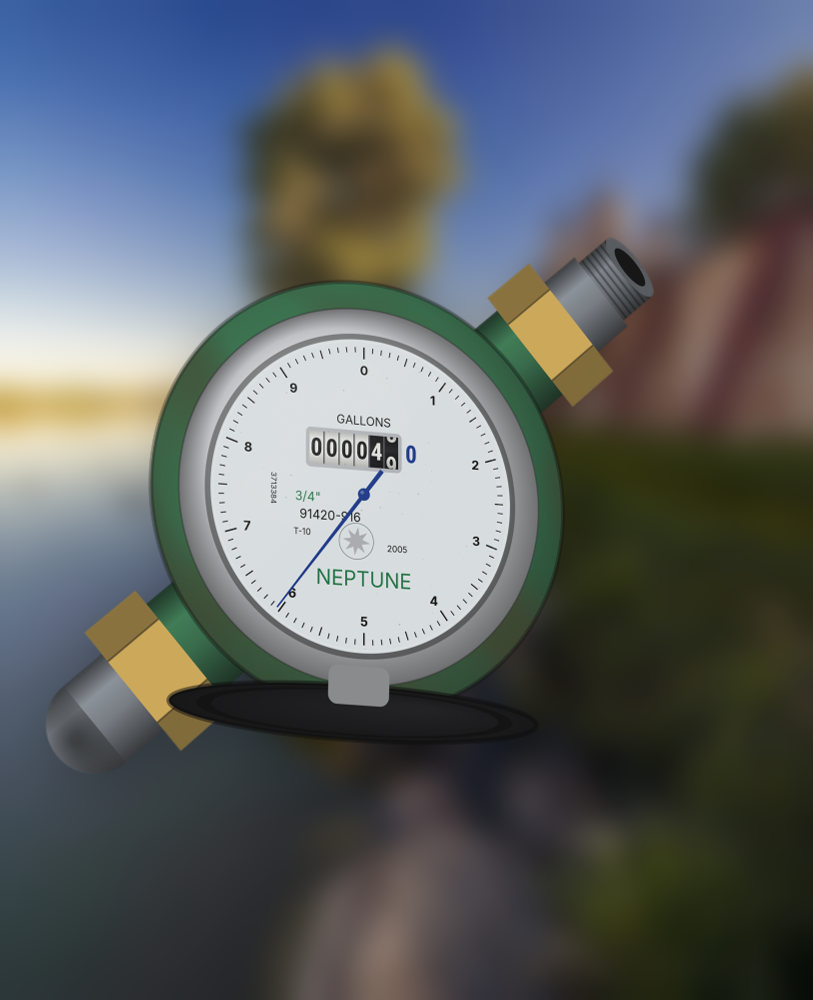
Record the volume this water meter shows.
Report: 486.0 gal
